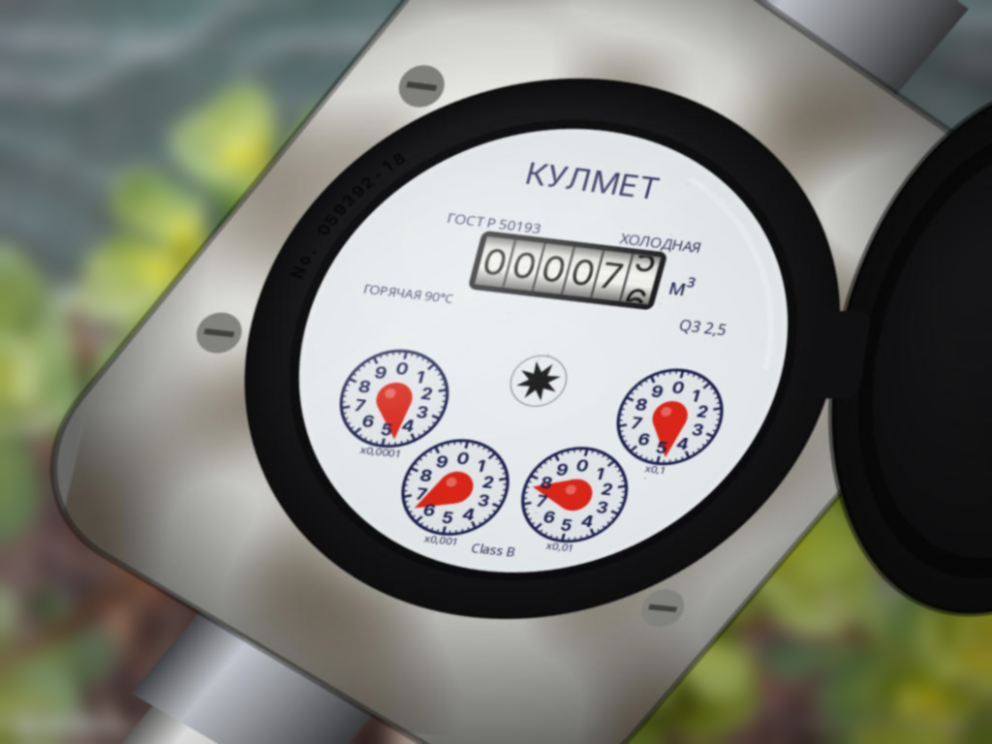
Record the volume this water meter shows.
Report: 75.4764 m³
